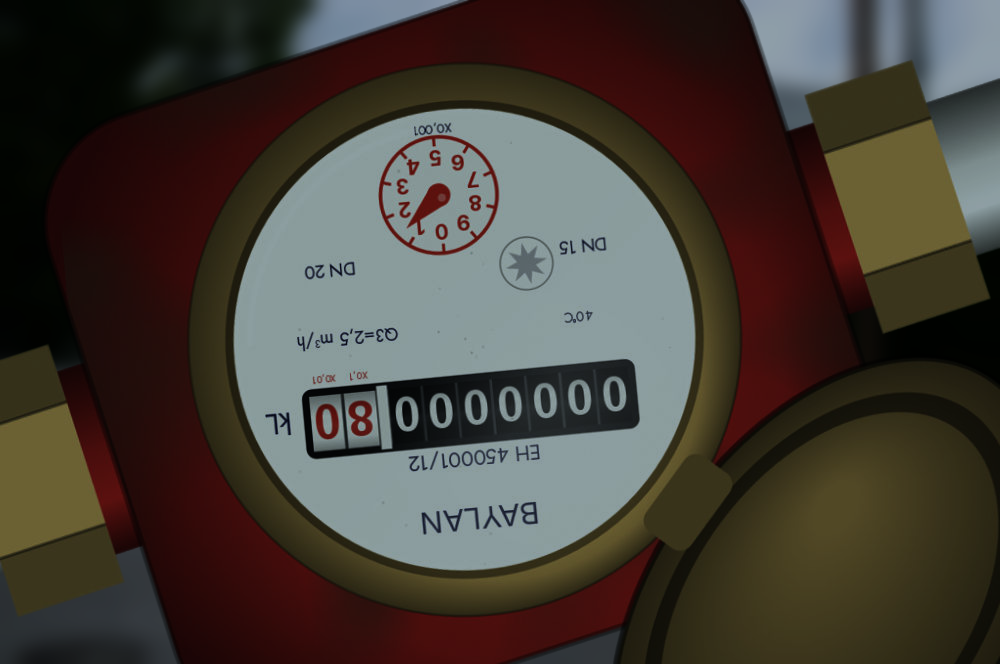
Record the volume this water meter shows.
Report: 0.801 kL
